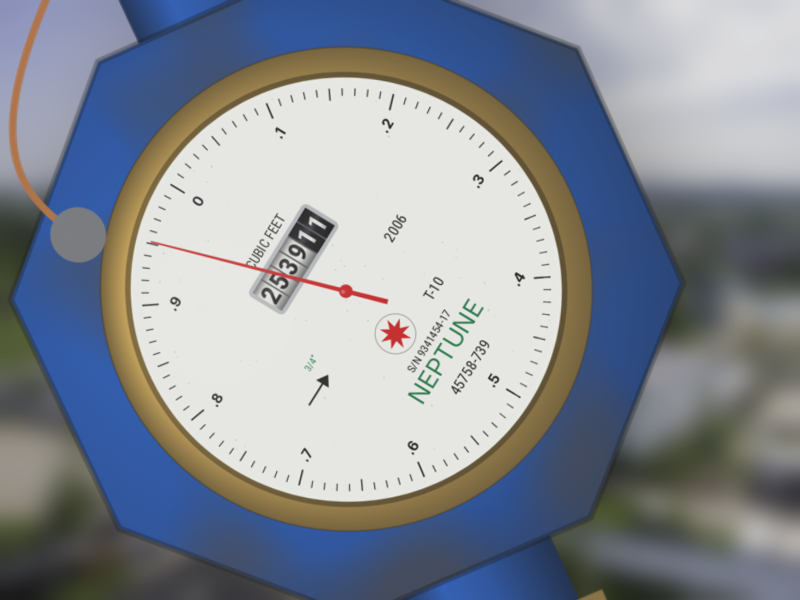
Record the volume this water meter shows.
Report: 253910.95 ft³
